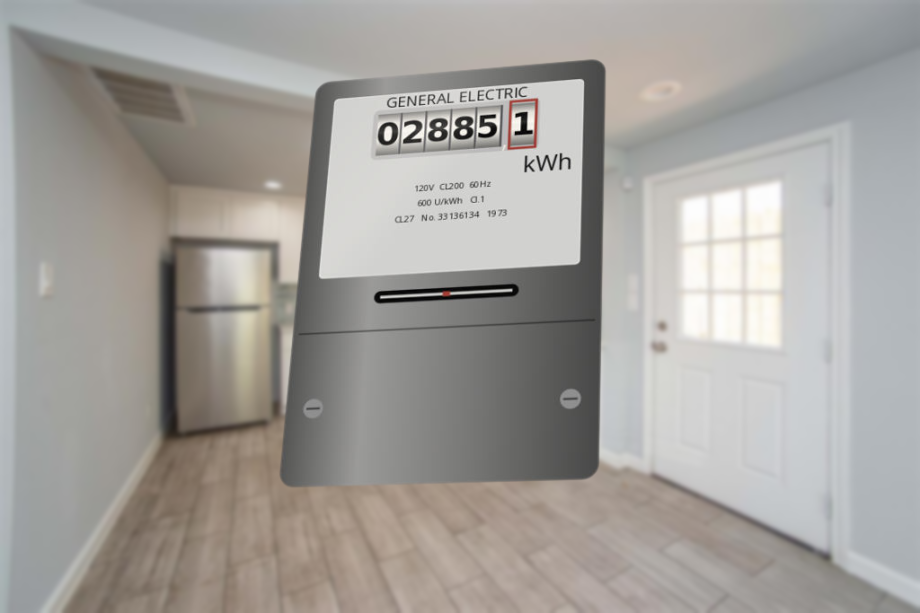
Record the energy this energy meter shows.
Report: 2885.1 kWh
